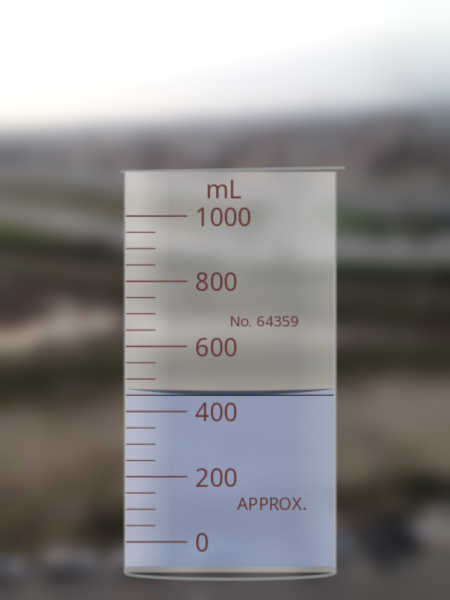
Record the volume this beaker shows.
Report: 450 mL
